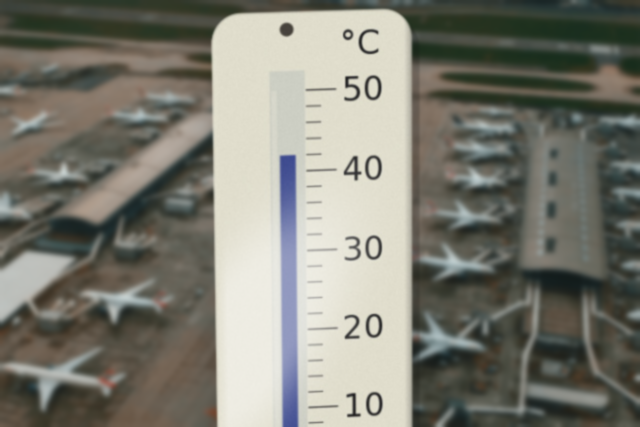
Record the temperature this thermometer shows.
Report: 42 °C
